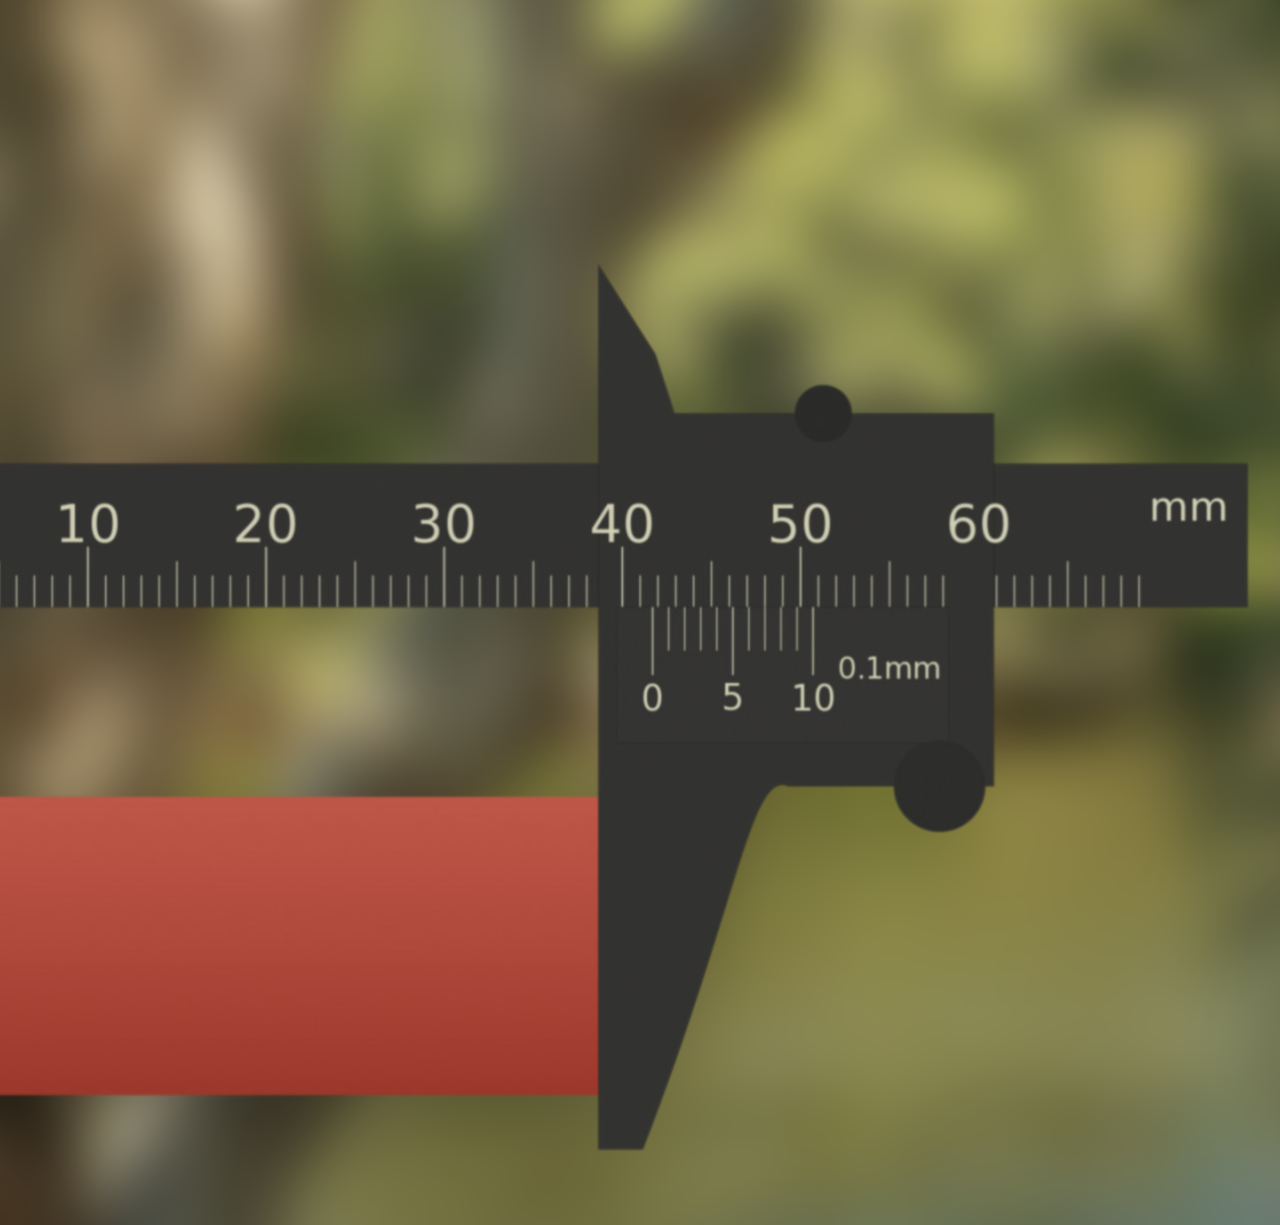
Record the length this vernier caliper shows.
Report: 41.7 mm
